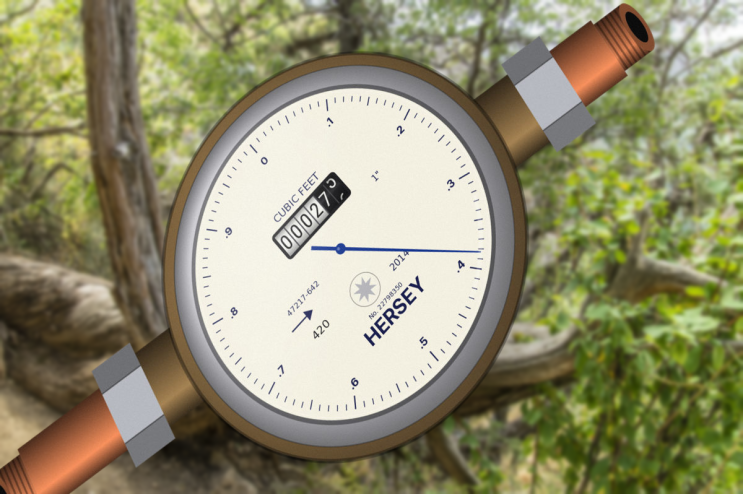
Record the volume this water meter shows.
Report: 275.38 ft³
